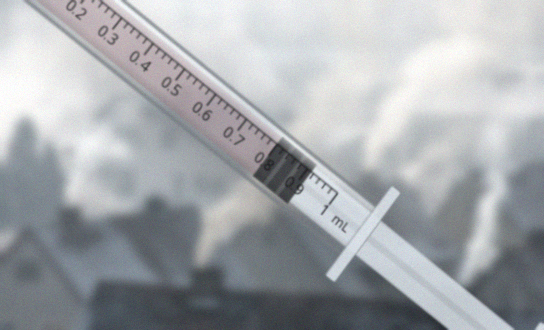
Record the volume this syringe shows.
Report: 0.8 mL
